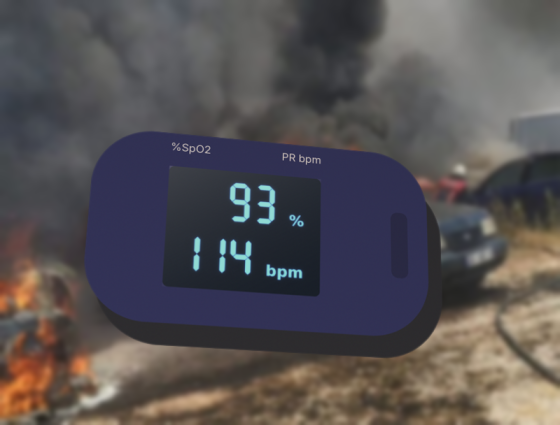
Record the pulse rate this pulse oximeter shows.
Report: 114 bpm
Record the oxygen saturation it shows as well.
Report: 93 %
